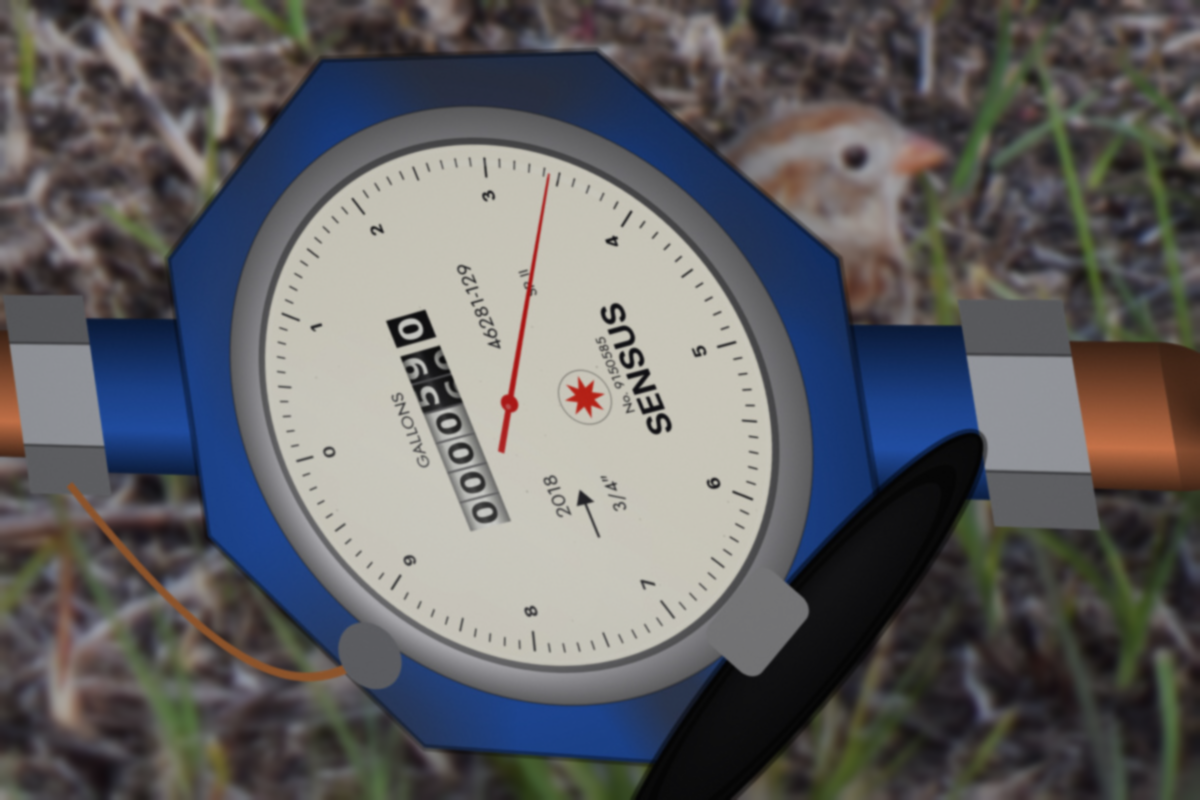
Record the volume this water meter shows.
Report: 593.4 gal
